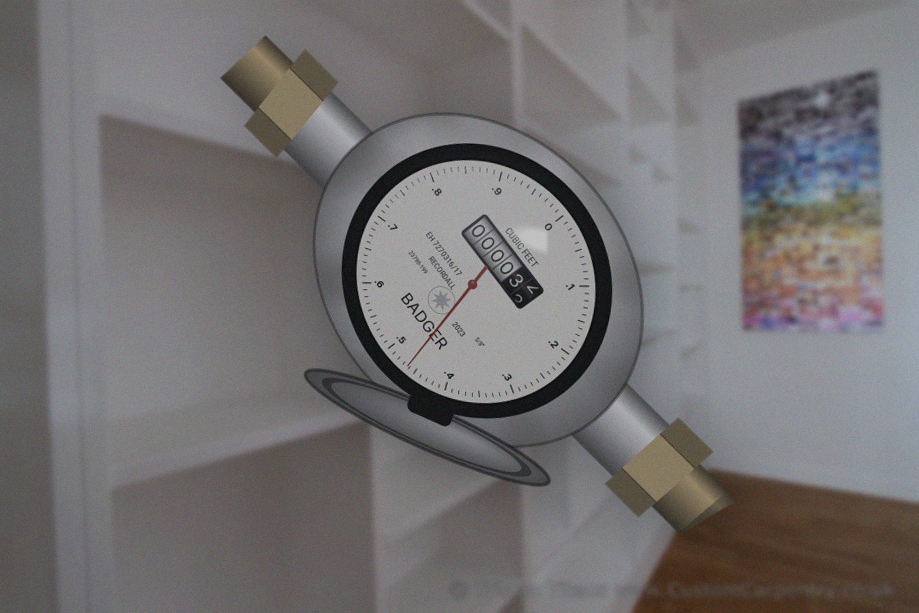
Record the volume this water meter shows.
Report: 32.46 ft³
